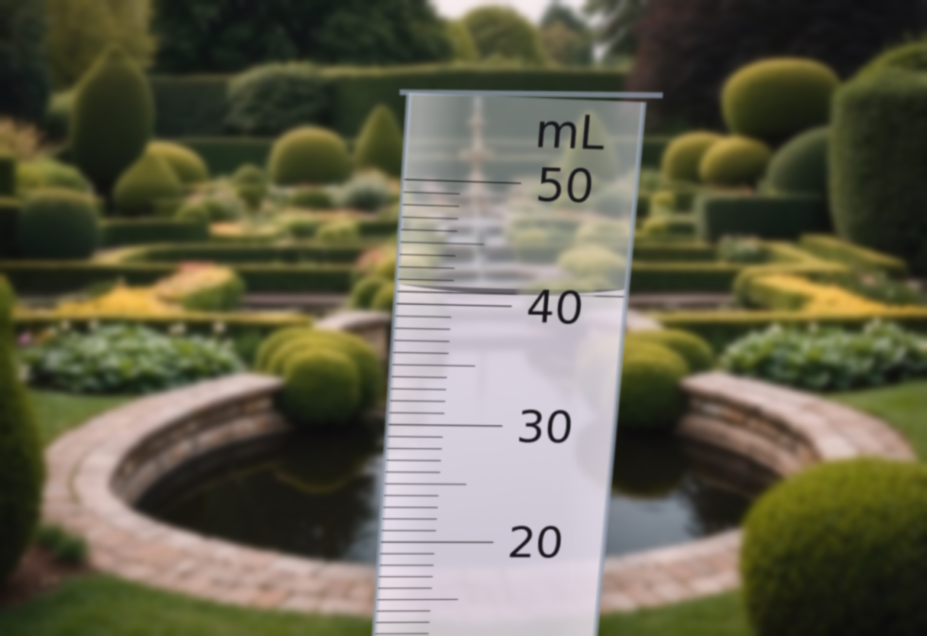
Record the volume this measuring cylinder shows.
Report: 41 mL
